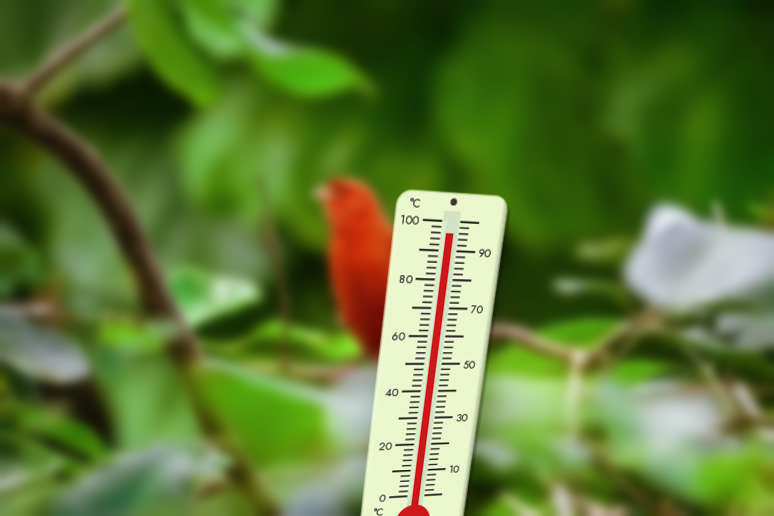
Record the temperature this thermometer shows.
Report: 96 °C
